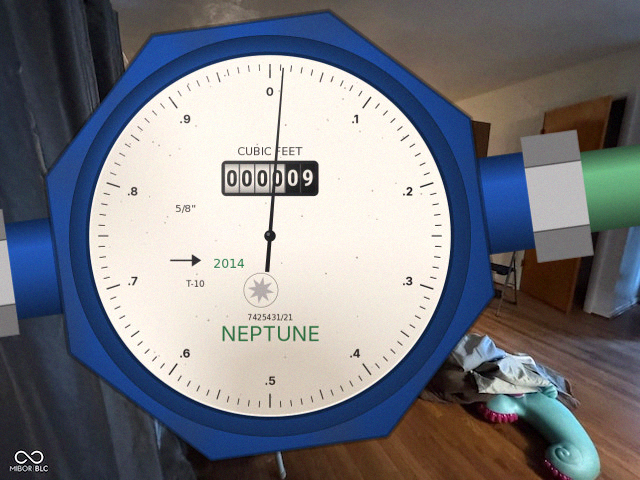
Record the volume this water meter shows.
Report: 9.01 ft³
